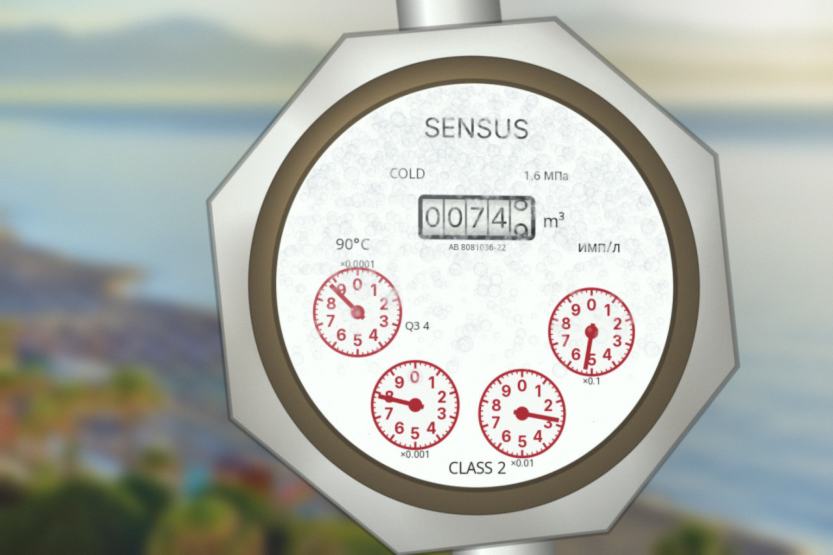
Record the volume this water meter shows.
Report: 748.5278 m³
